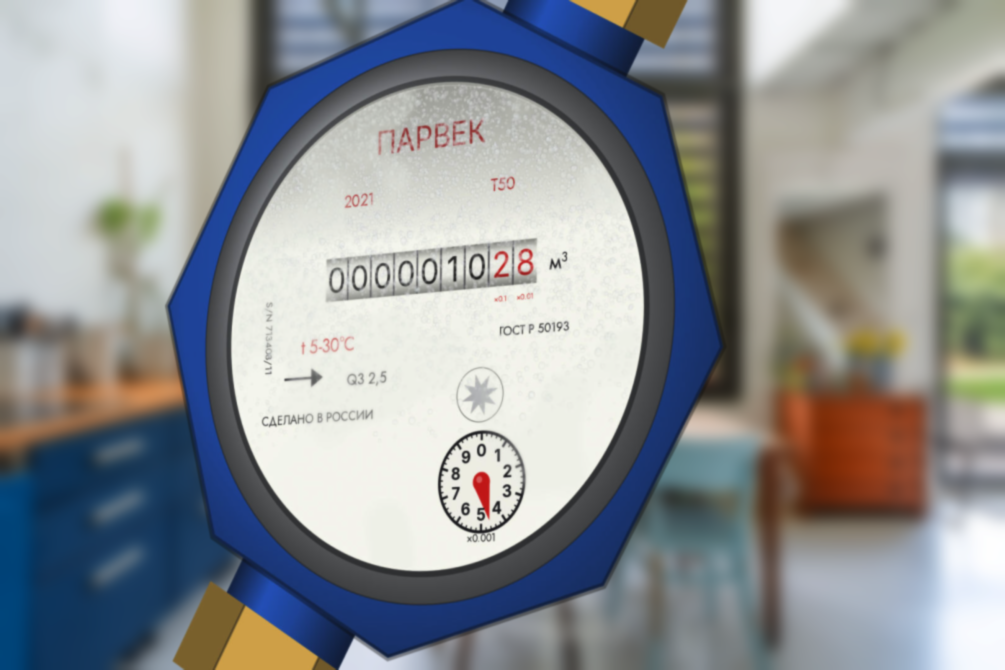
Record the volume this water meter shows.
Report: 10.284 m³
